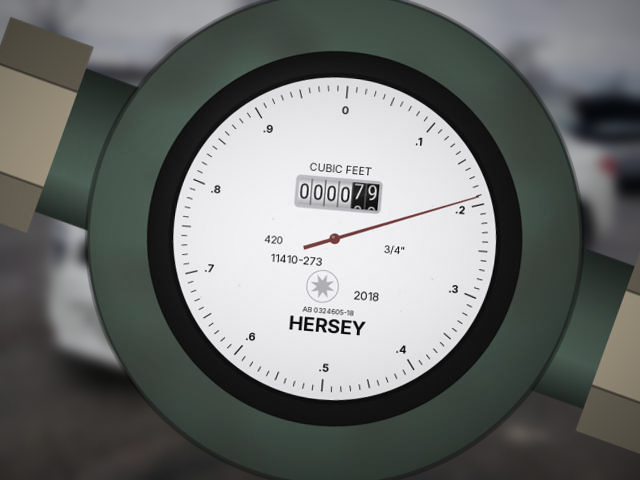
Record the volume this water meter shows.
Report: 79.19 ft³
